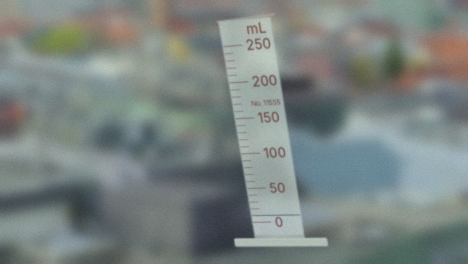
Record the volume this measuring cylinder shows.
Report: 10 mL
